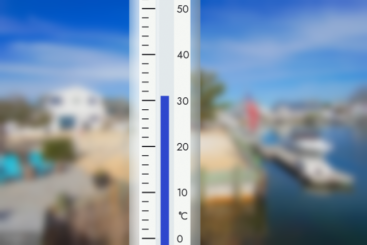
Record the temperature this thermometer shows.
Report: 31 °C
